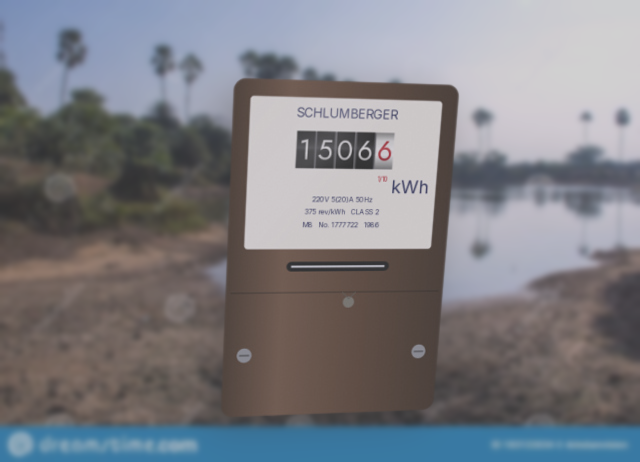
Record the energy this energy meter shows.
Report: 1506.6 kWh
